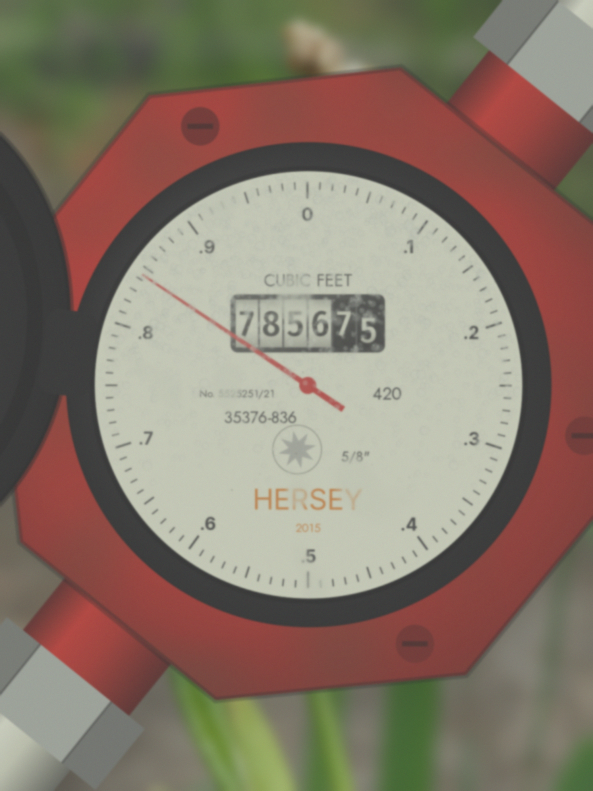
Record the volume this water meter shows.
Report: 785674.84 ft³
